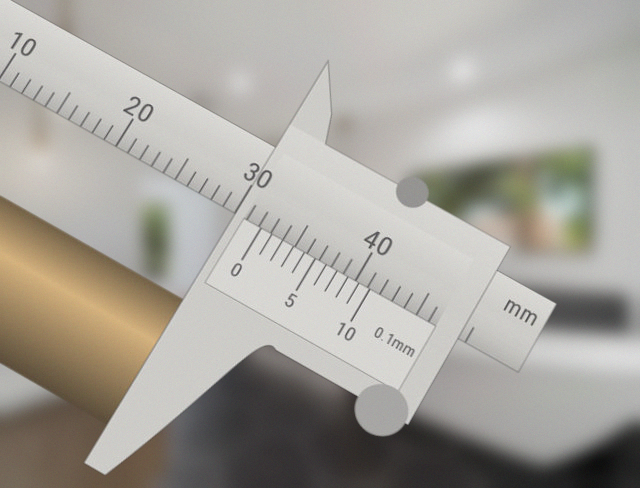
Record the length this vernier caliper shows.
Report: 32.2 mm
